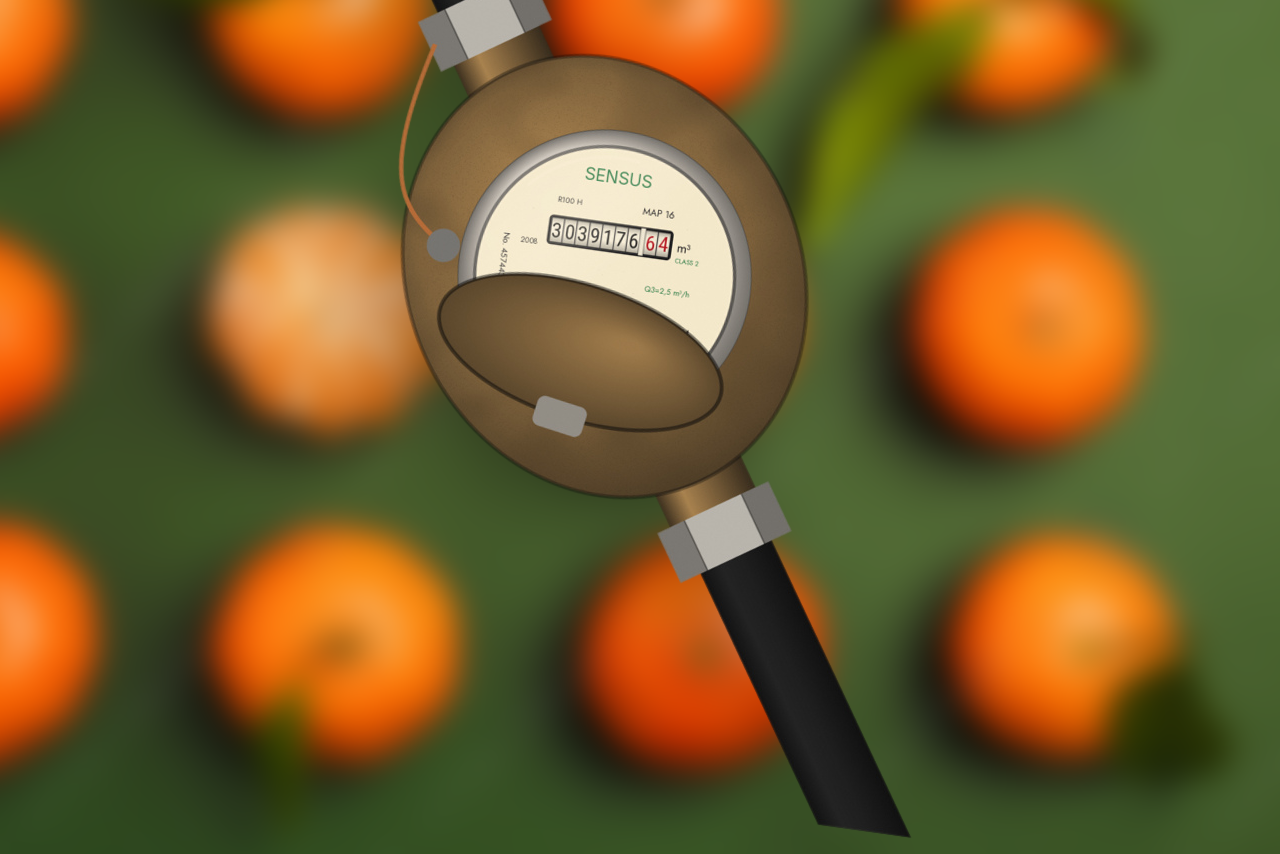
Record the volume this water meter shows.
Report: 3039176.64 m³
